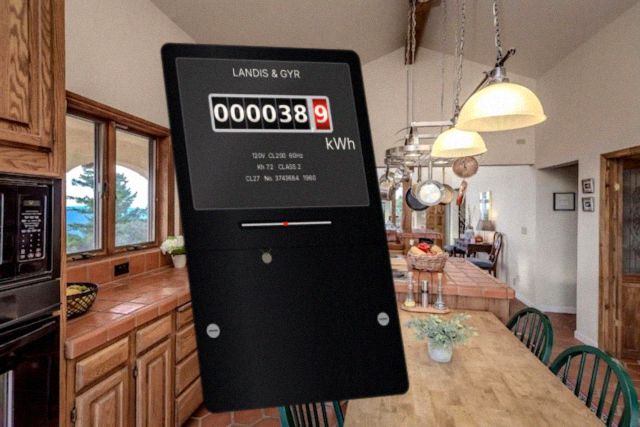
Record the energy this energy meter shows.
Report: 38.9 kWh
